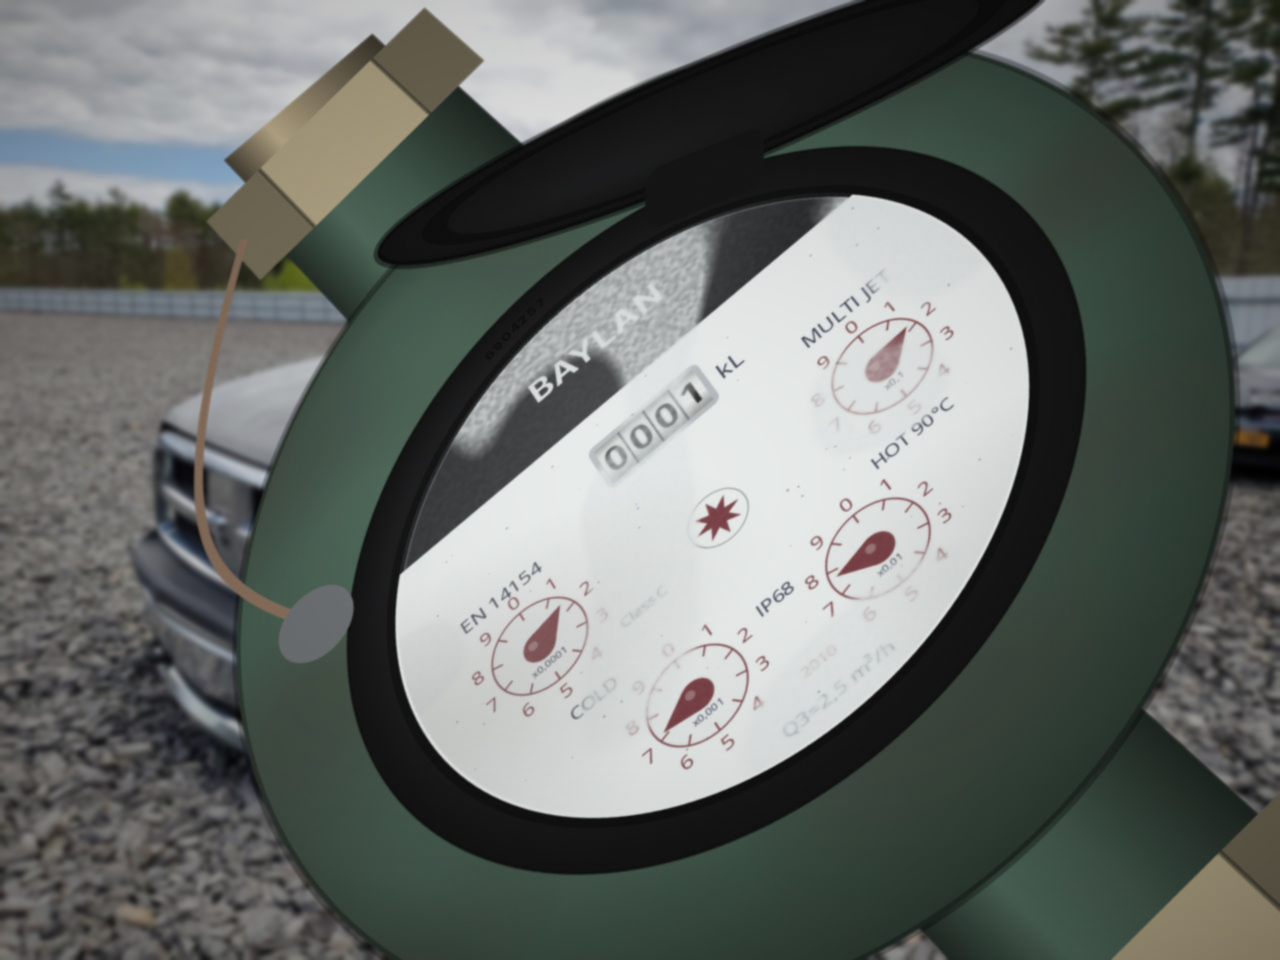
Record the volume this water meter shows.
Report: 1.1771 kL
